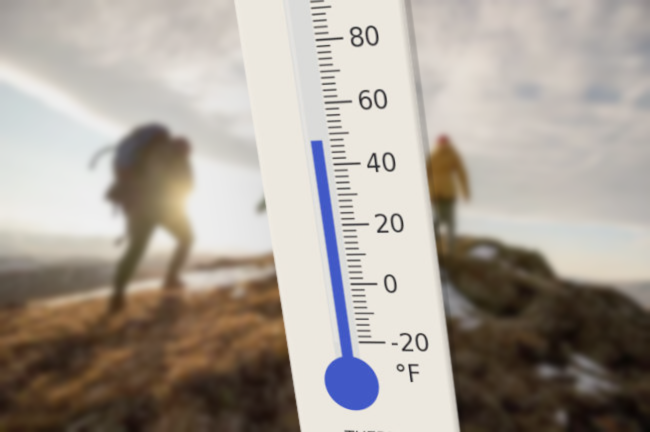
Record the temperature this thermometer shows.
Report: 48 °F
